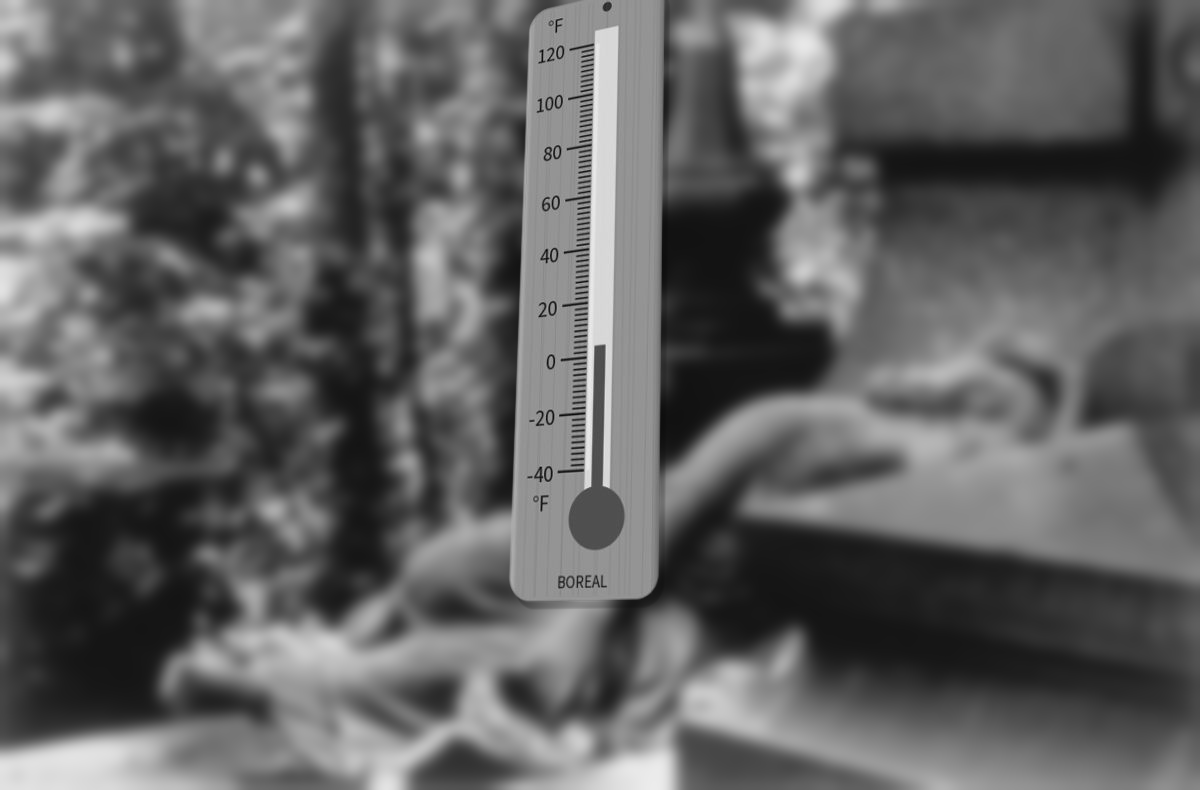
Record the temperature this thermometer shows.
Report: 4 °F
